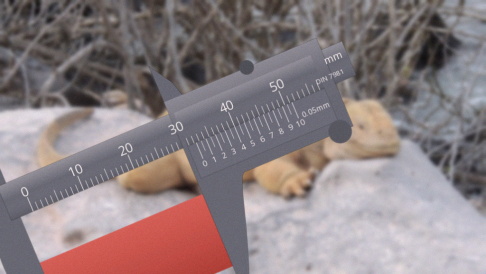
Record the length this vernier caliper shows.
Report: 32.4 mm
